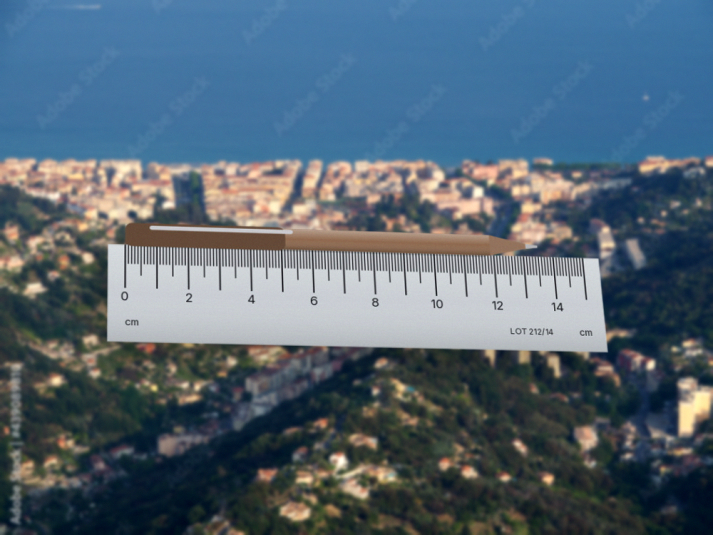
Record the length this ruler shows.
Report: 13.5 cm
